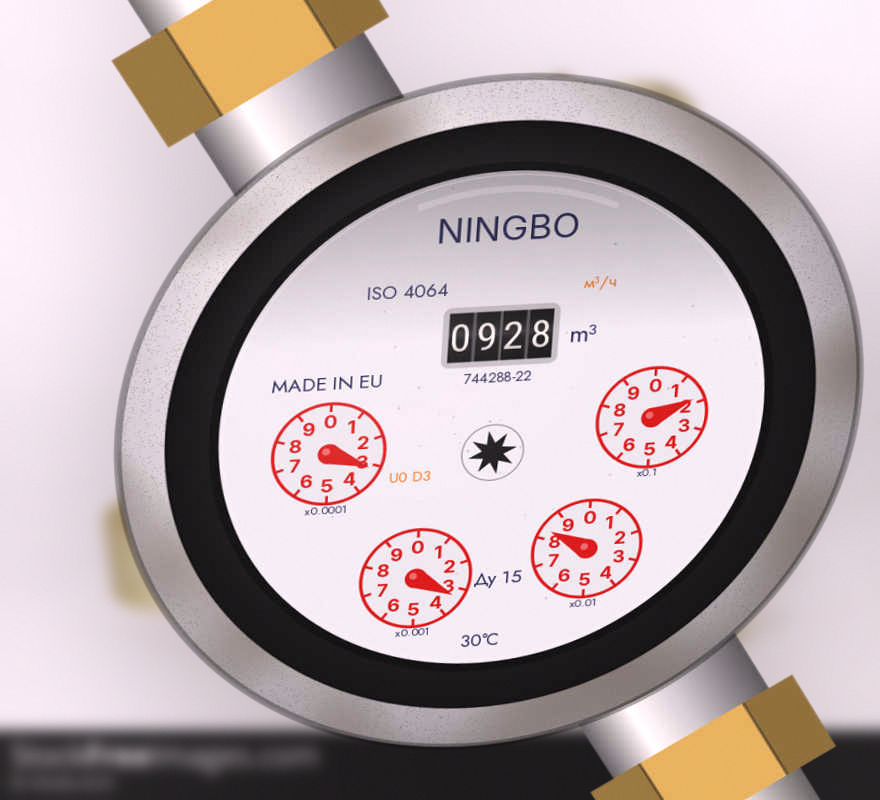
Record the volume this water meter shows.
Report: 928.1833 m³
